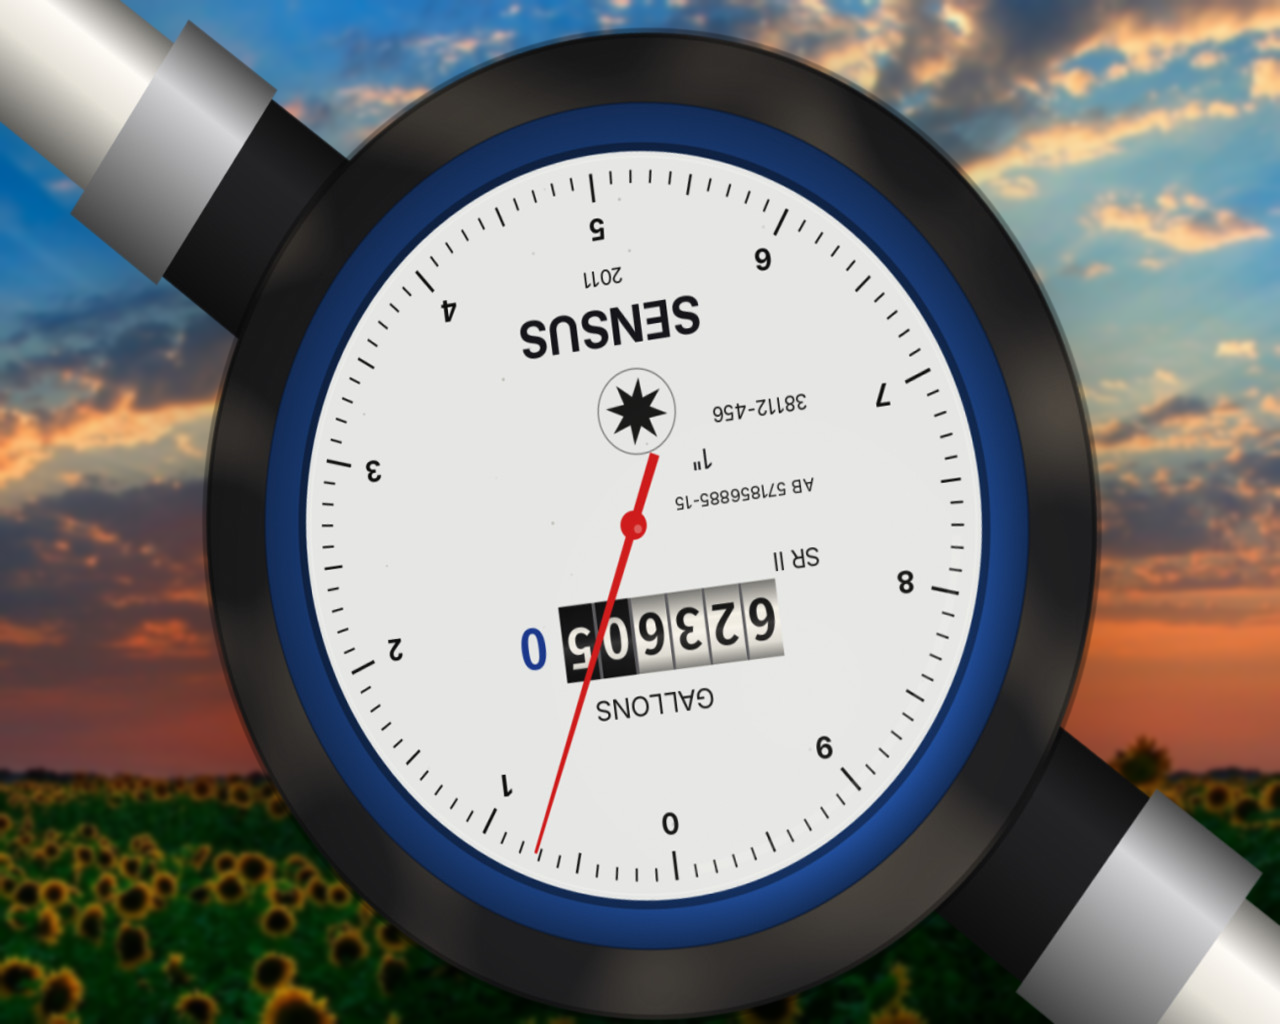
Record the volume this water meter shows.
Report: 6236050.7 gal
